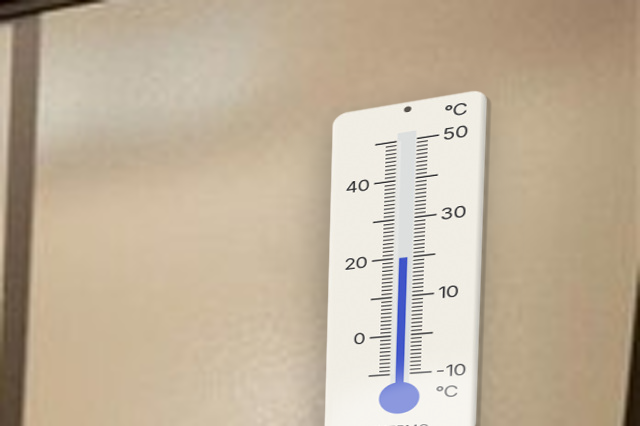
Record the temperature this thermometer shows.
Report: 20 °C
